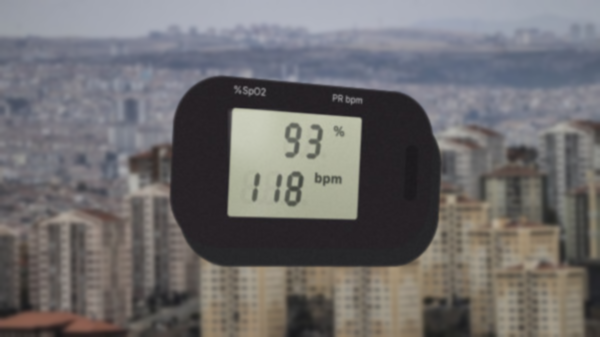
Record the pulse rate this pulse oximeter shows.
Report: 118 bpm
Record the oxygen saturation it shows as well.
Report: 93 %
